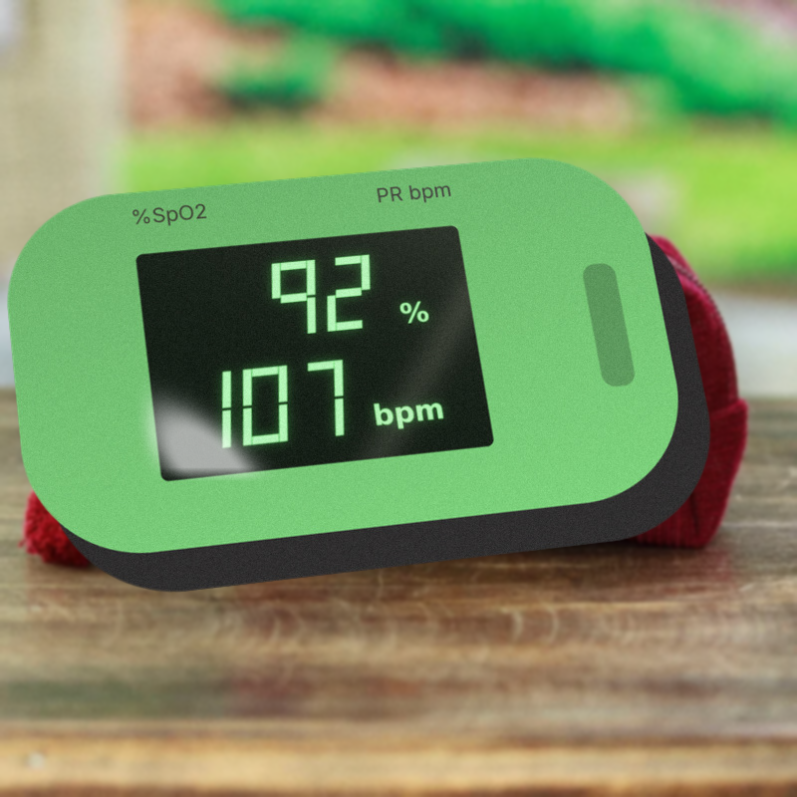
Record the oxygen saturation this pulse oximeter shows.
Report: 92 %
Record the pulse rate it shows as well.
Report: 107 bpm
